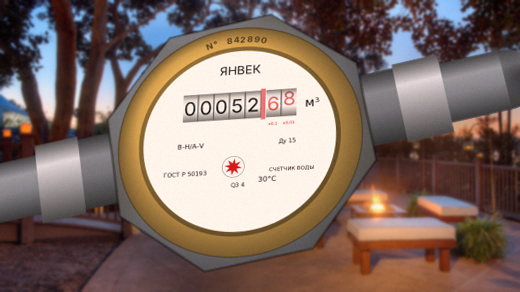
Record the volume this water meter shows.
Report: 52.68 m³
